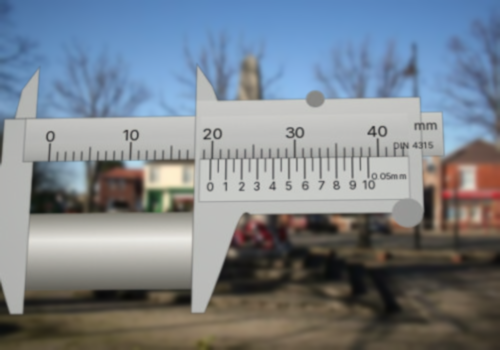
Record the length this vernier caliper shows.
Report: 19.8 mm
